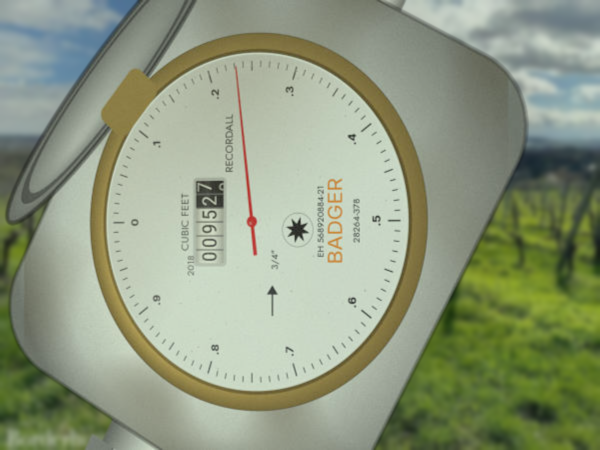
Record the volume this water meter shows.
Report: 9527.23 ft³
